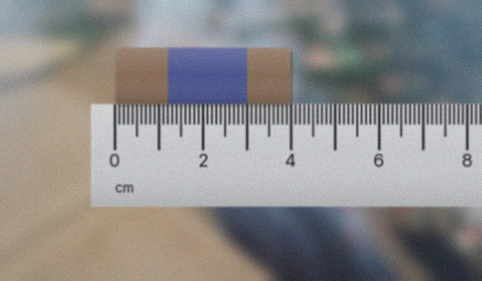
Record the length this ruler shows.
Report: 4 cm
